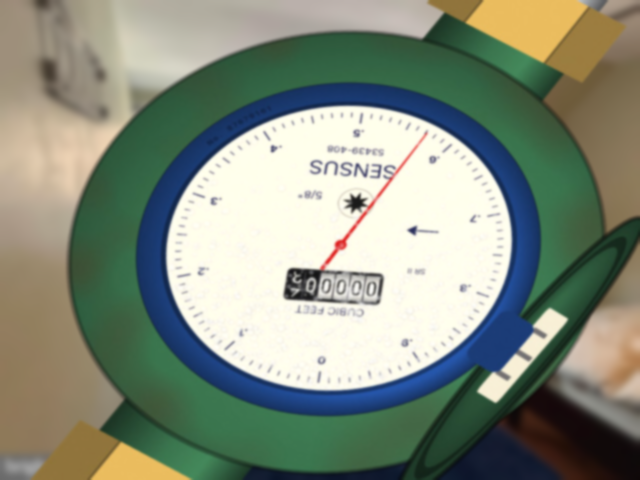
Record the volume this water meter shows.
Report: 2.57 ft³
